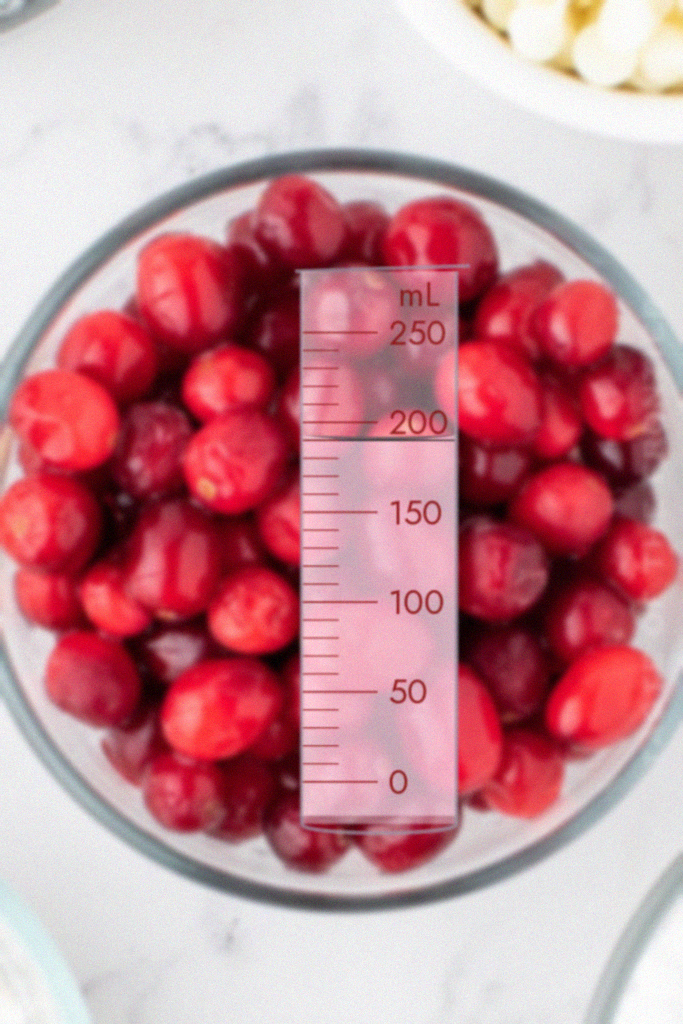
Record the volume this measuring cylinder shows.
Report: 190 mL
